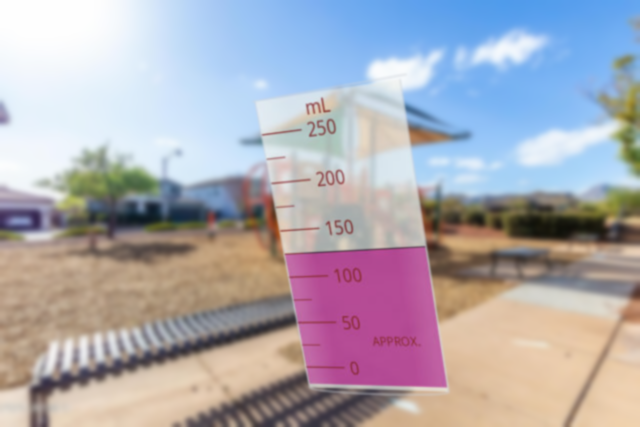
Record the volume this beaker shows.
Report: 125 mL
